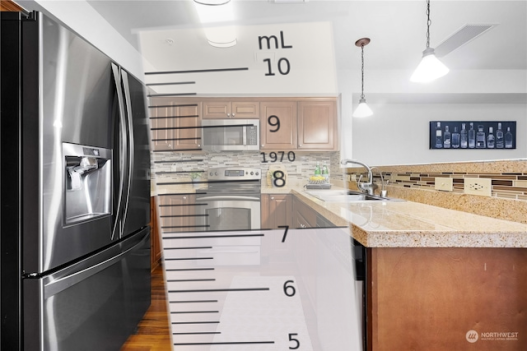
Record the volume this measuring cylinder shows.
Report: 7.1 mL
